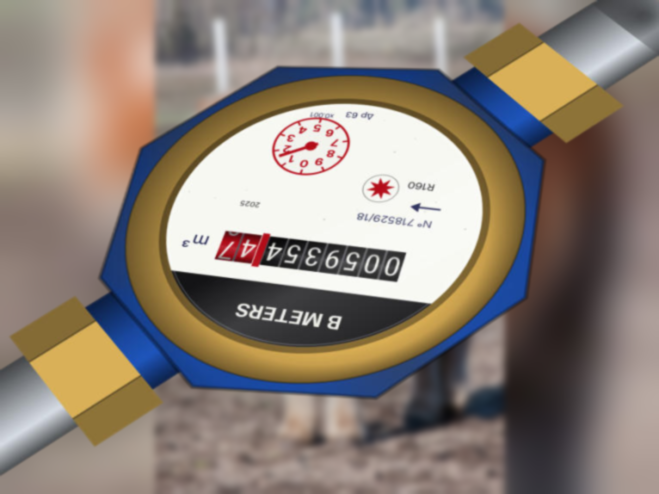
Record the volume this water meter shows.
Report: 59354.471 m³
